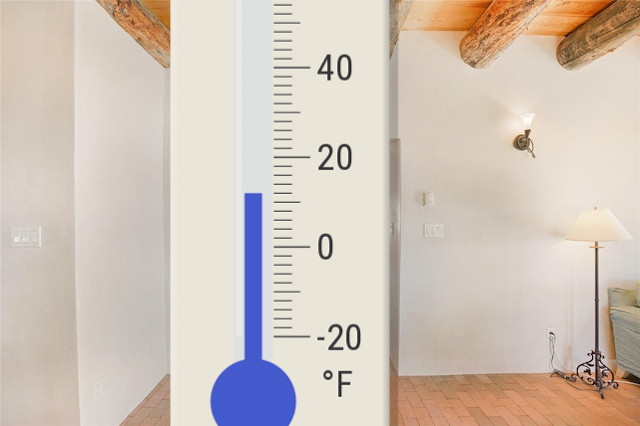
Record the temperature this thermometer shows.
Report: 12 °F
